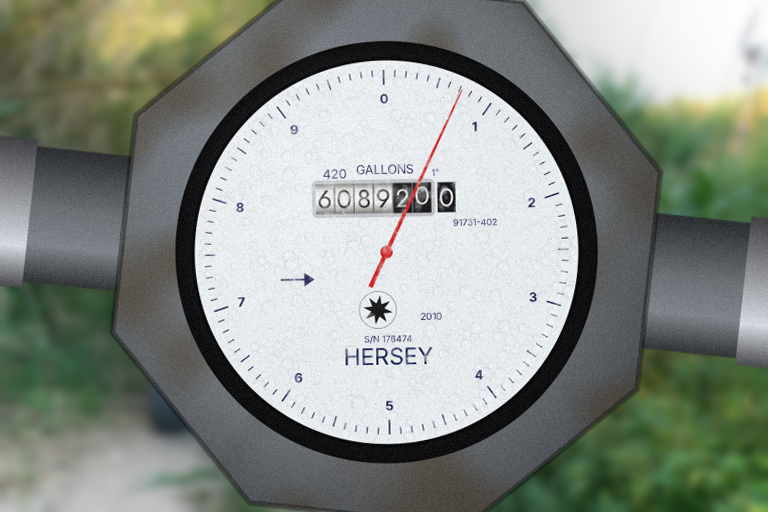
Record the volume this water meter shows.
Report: 6089200.7 gal
